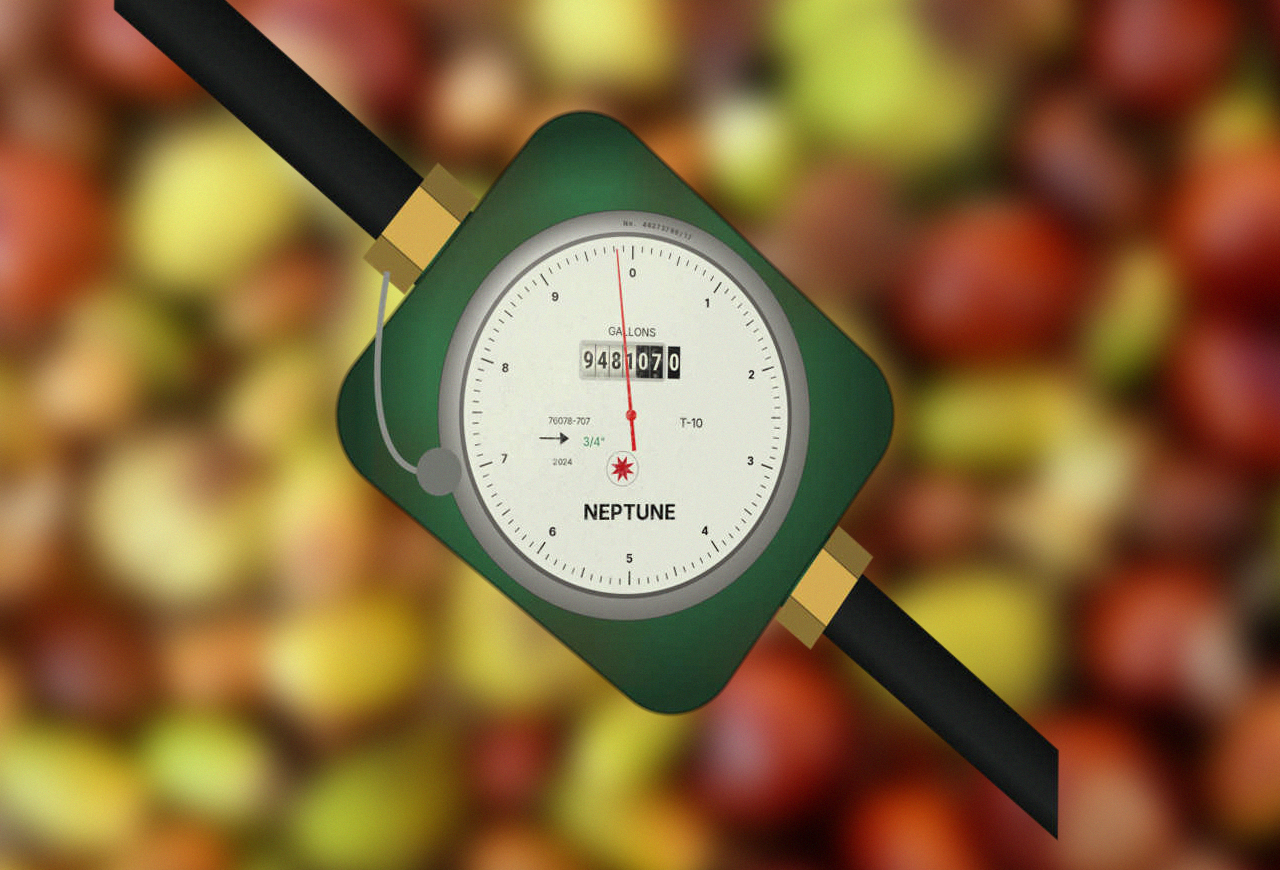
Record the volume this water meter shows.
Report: 9481069.8 gal
